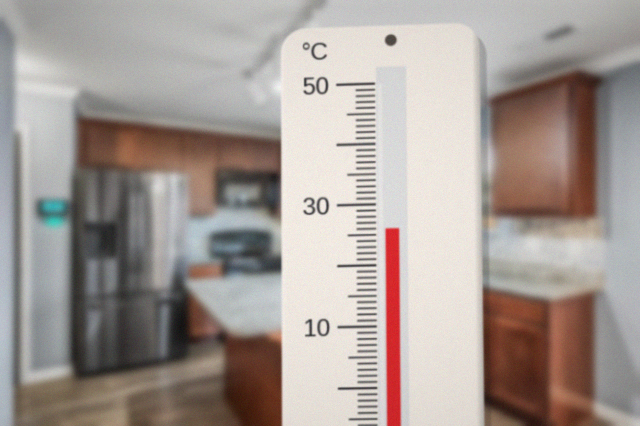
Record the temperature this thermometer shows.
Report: 26 °C
